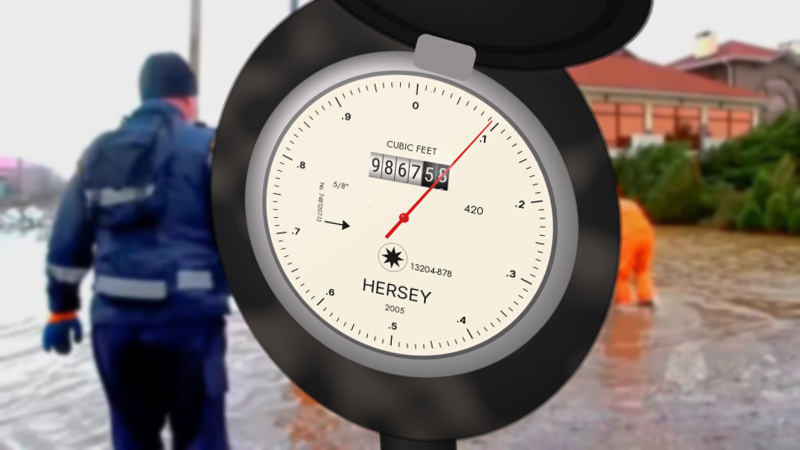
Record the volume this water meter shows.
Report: 986758.09 ft³
